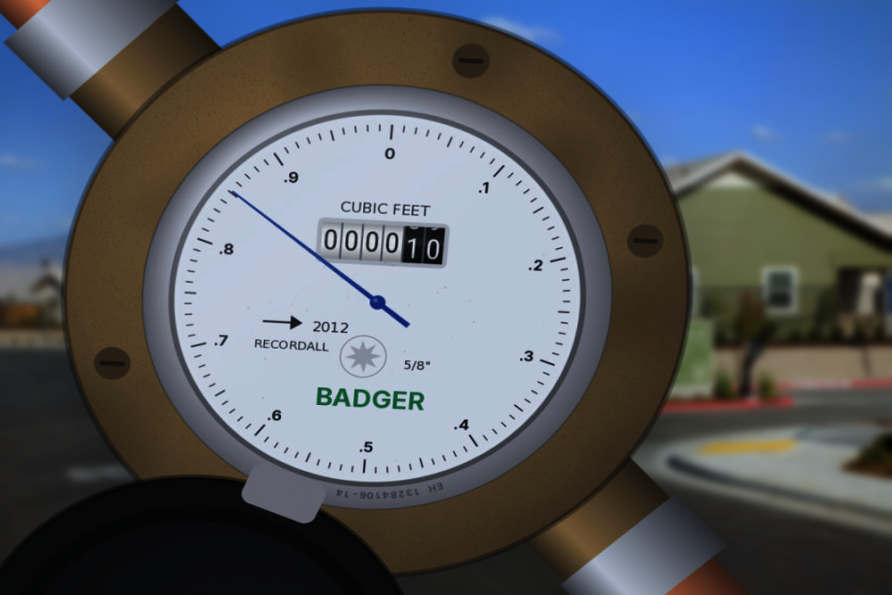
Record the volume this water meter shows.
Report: 9.85 ft³
